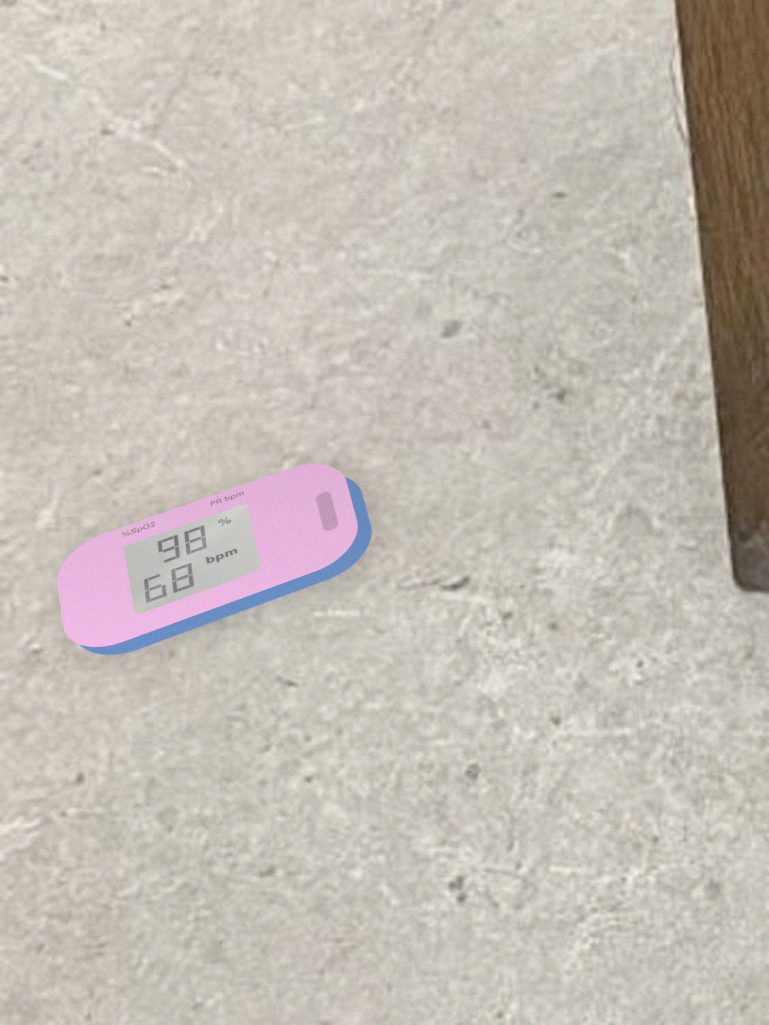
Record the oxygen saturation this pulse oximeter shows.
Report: 98 %
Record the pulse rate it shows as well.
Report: 68 bpm
